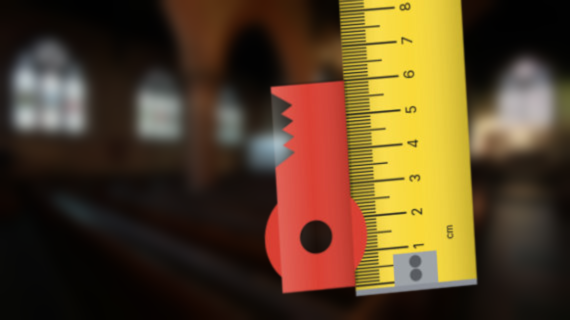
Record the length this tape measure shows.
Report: 6 cm
